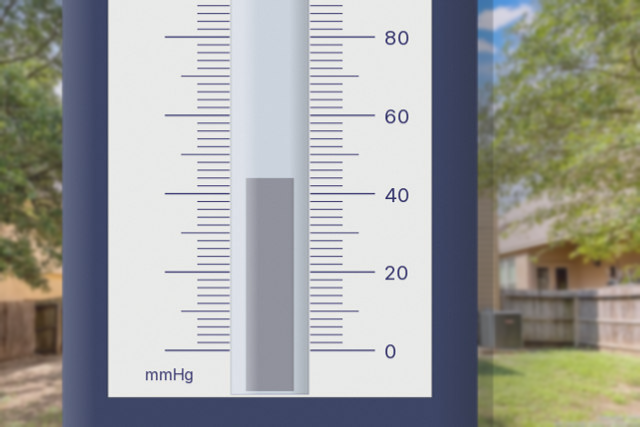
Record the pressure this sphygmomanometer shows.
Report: 44 mmHg
